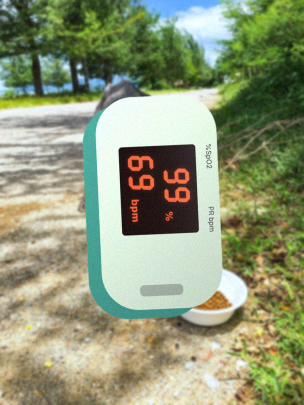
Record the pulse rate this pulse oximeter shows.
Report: 69 bpm
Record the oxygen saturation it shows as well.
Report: 99 %
